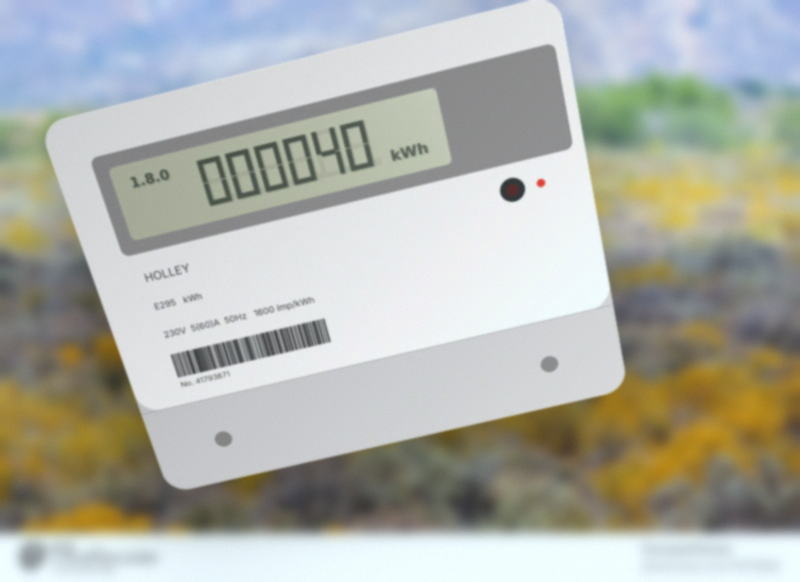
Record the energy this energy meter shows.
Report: 40 kWh
